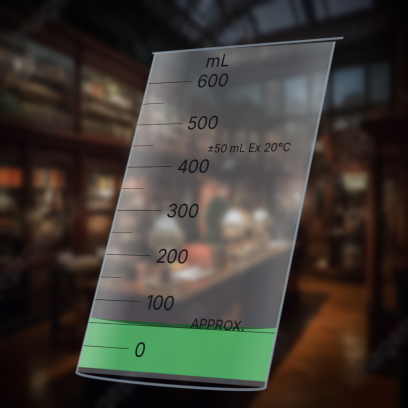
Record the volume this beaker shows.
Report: 50 mL
